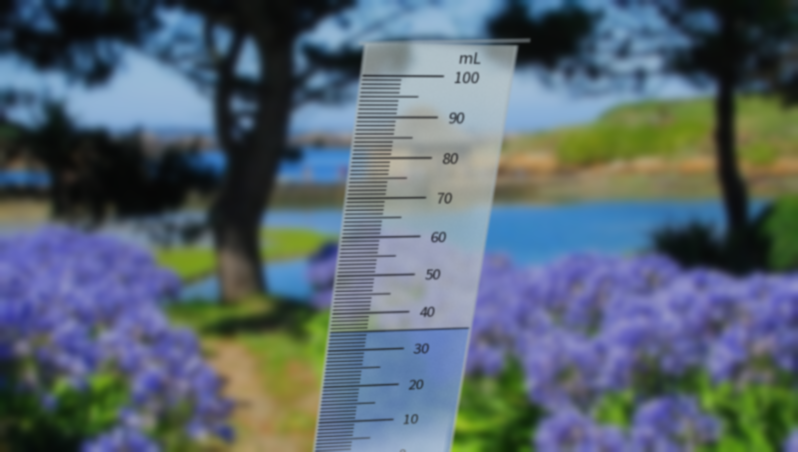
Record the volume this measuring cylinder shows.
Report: 35 mL
